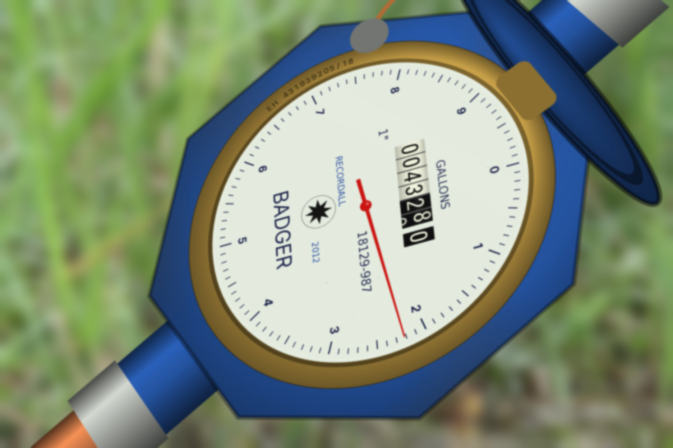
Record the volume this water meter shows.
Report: 43282.2 gal
